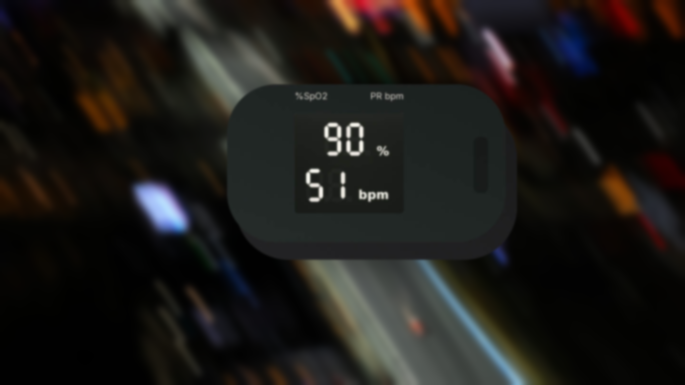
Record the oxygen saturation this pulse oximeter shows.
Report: 90 %
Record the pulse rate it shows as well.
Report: 51 bpm
